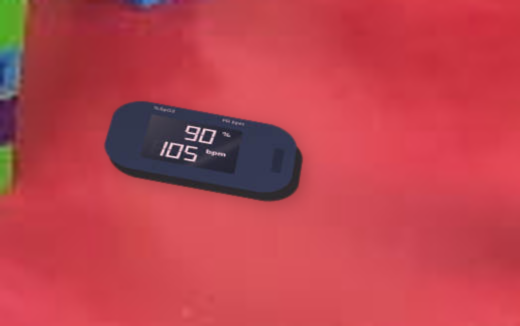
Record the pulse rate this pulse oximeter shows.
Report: 105 bpm
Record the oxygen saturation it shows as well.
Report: 90 %
